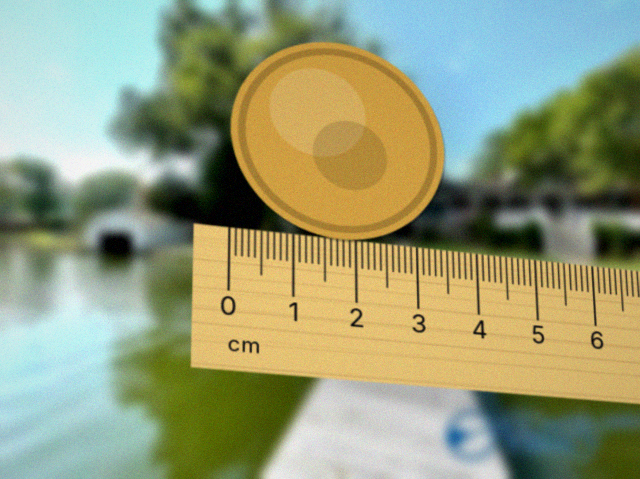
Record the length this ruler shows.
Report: 3.5 cm
